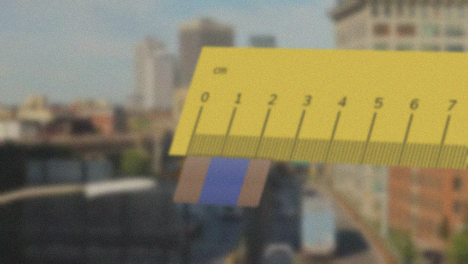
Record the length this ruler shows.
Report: 2.5 cm
